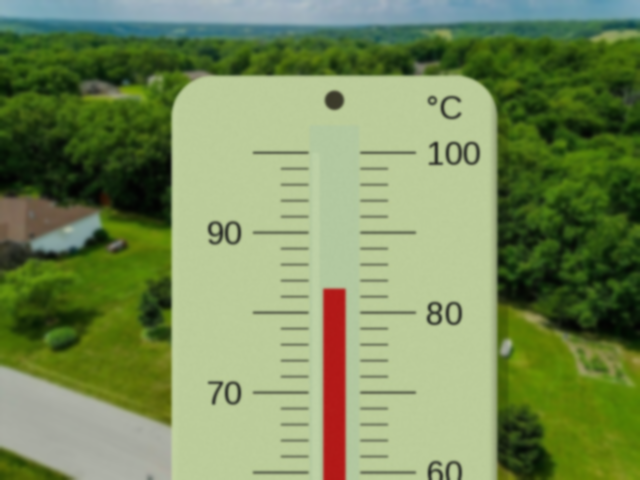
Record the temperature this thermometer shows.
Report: 83 °C
